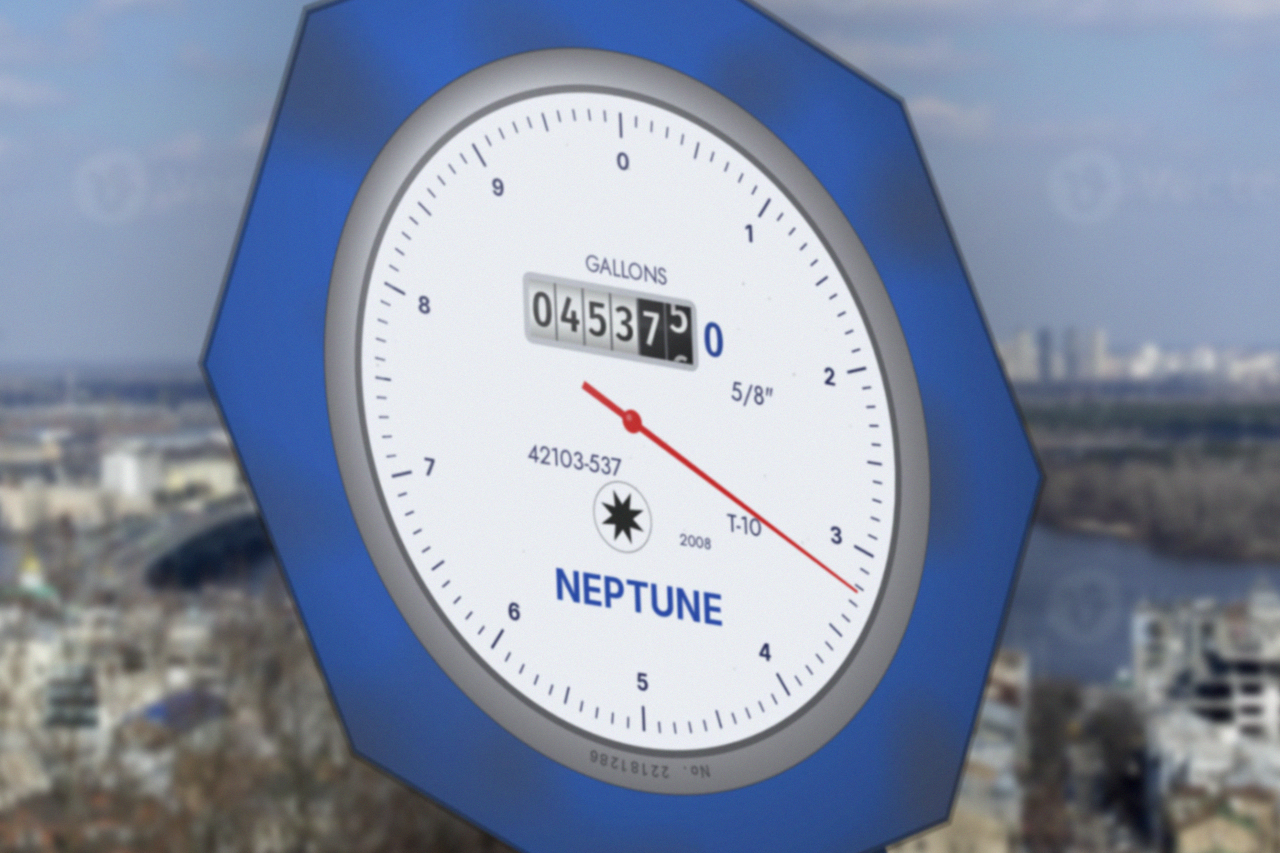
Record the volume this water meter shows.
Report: 453753.2 gal
